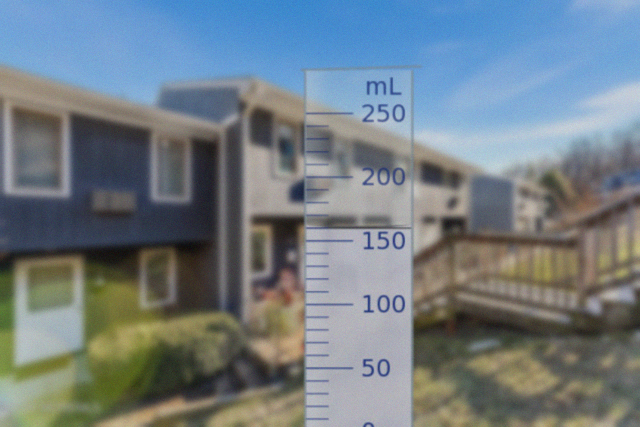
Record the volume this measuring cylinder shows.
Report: 160 mL
